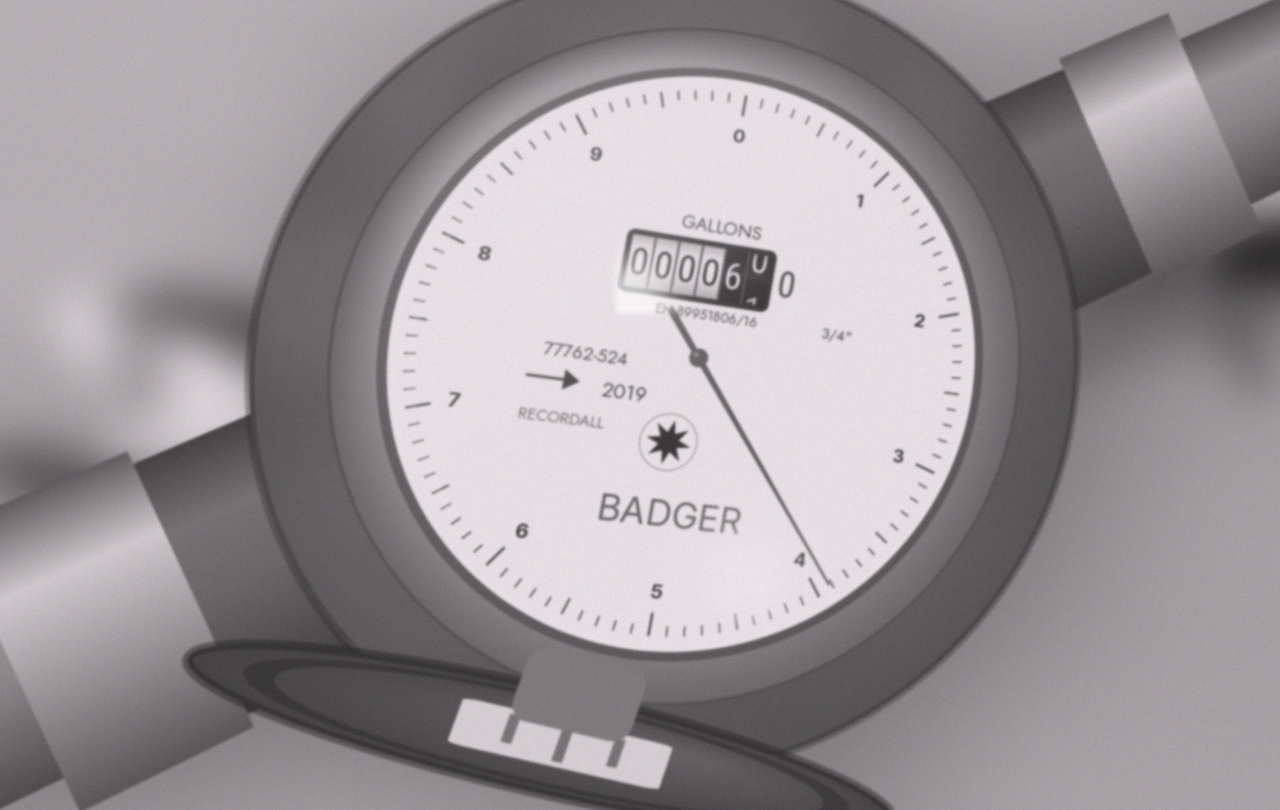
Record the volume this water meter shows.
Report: 603.9 gal
